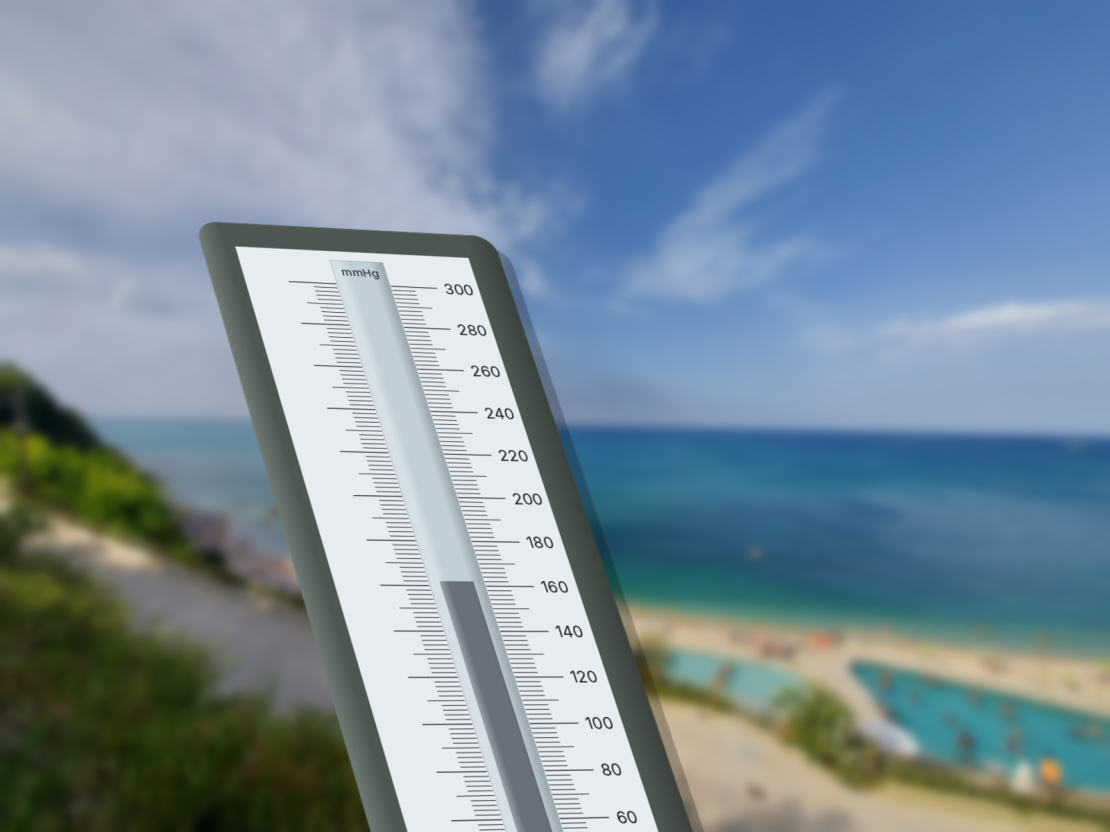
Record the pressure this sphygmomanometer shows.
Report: 162 mmHg
